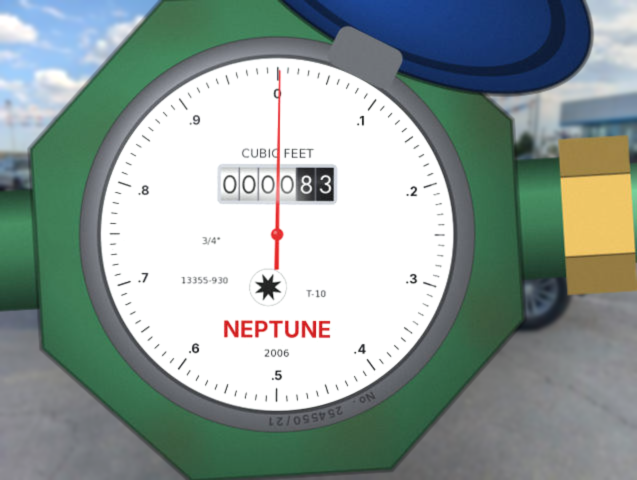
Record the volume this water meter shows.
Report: 83.00 ft³
